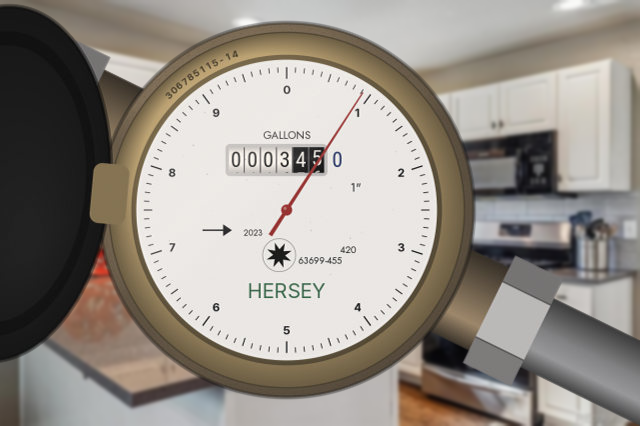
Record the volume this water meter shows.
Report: 3450.9 gal
